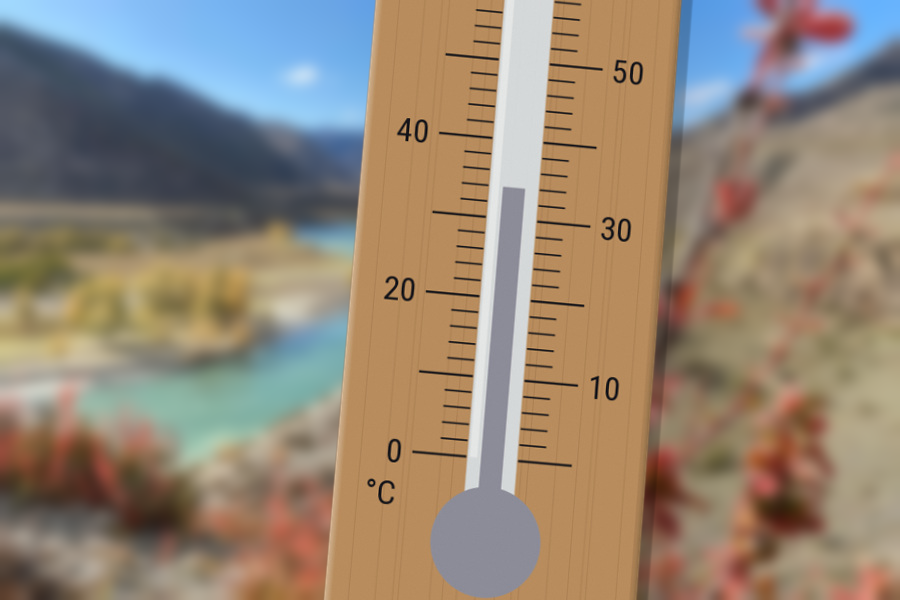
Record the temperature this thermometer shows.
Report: 34 °C
